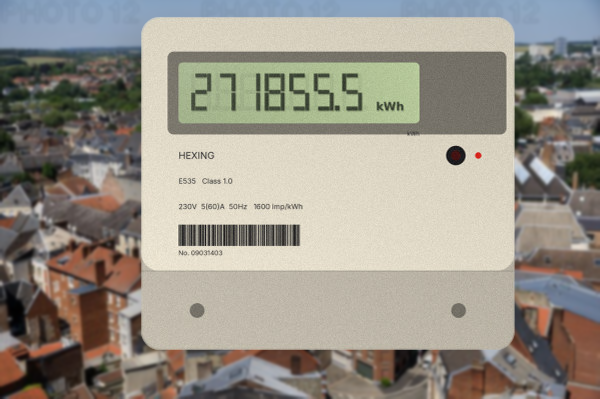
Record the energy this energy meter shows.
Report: 271855.5 kWh
